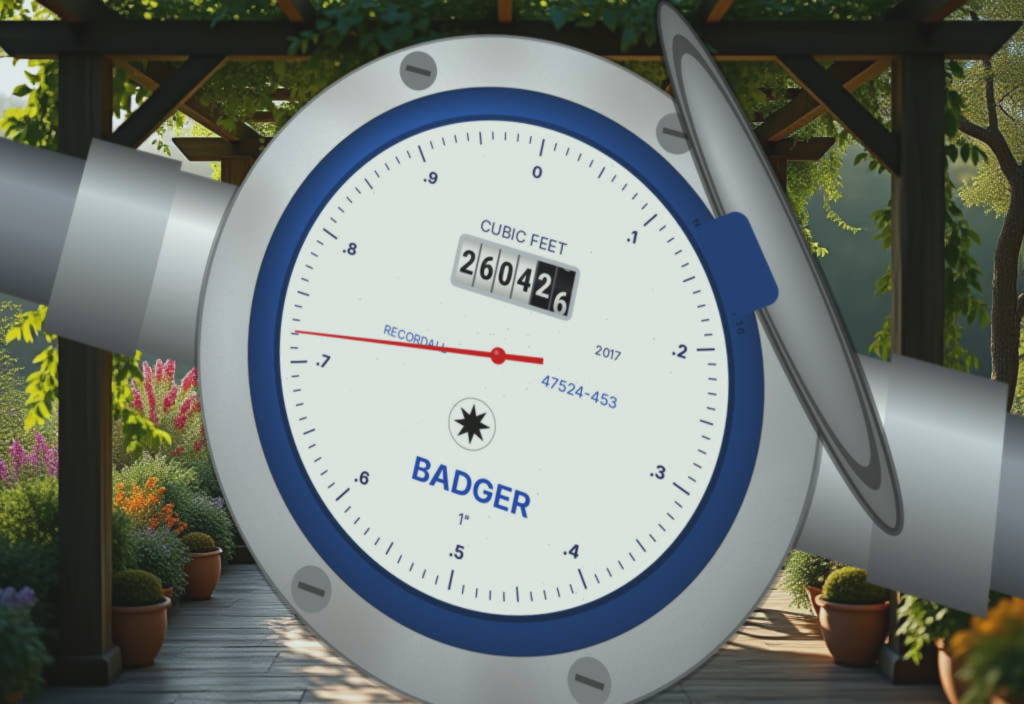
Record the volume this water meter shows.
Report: 260425.72 ft³
